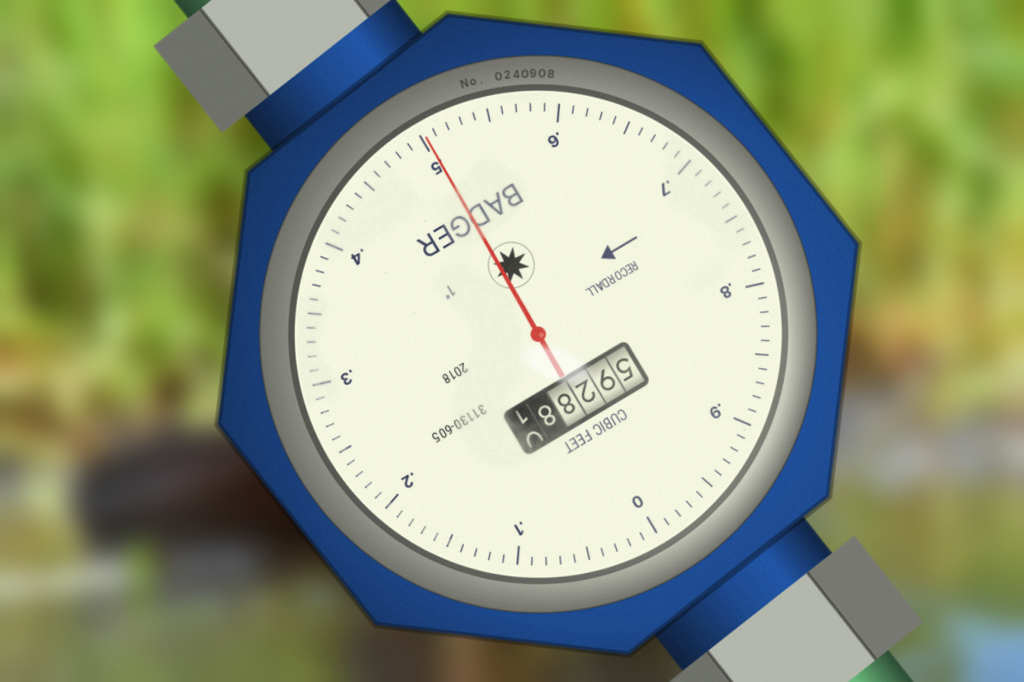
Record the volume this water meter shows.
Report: 592880.50 ft³
